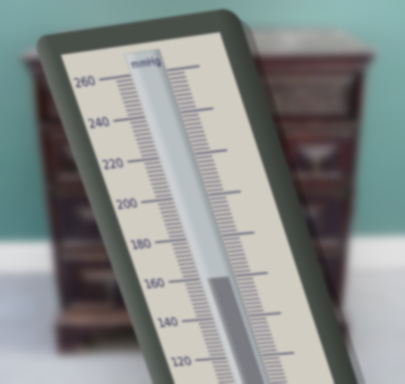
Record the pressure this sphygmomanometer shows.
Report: 160 mmHg
